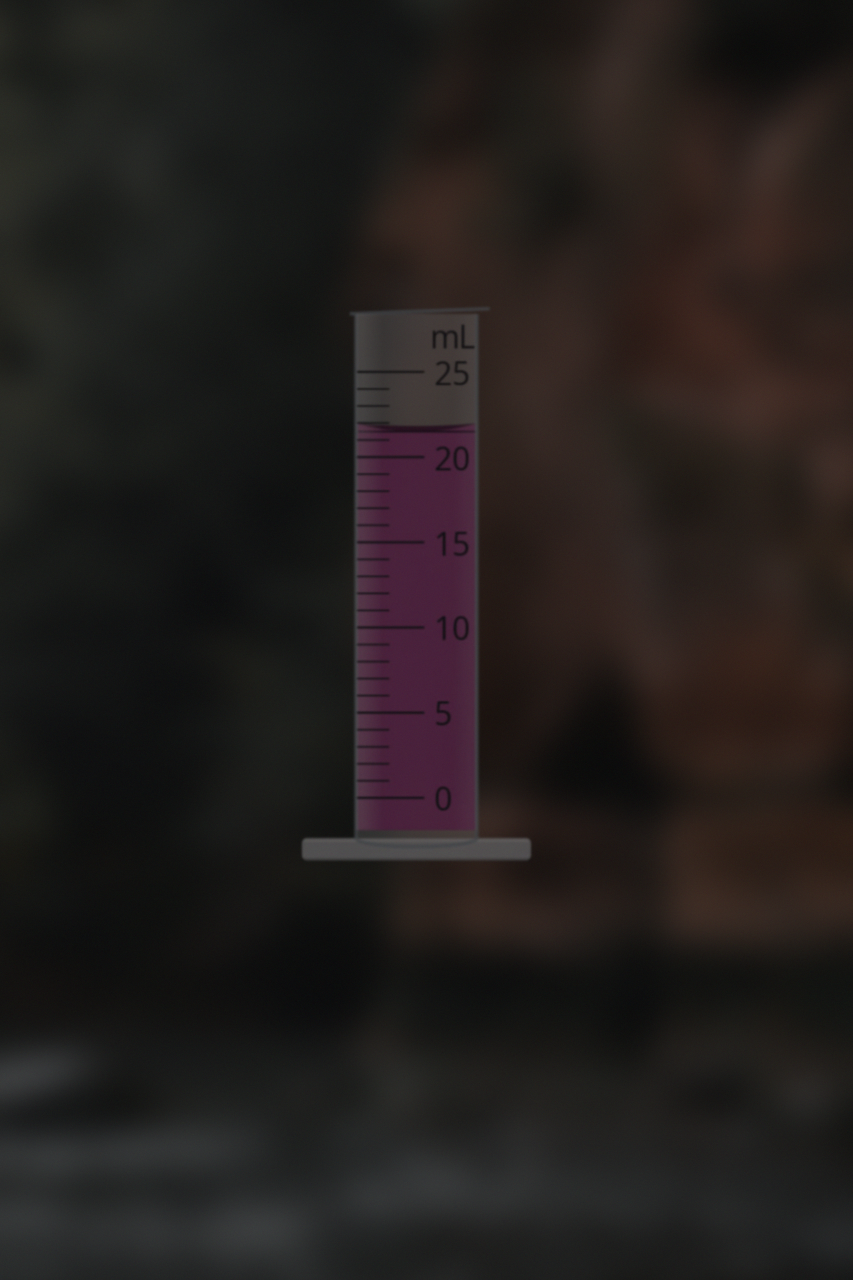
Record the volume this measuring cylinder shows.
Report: 21.5 mL
